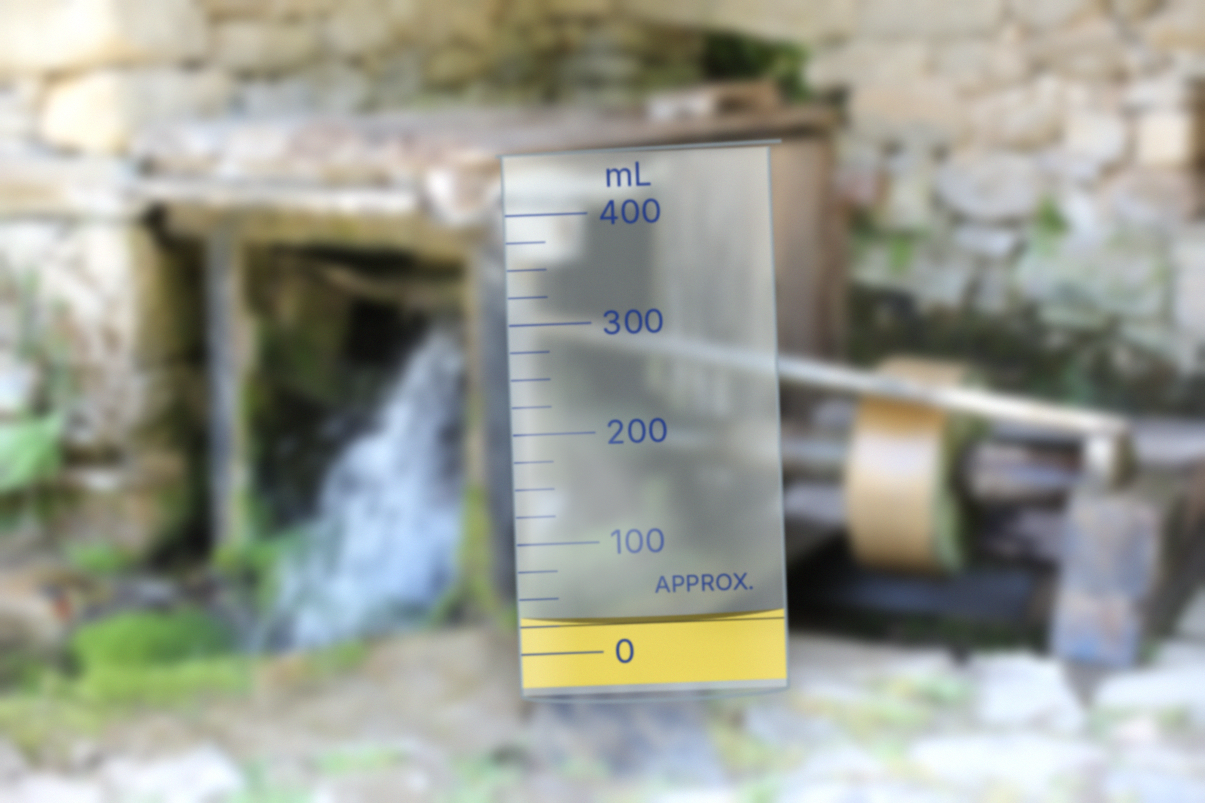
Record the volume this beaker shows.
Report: 25 mL
